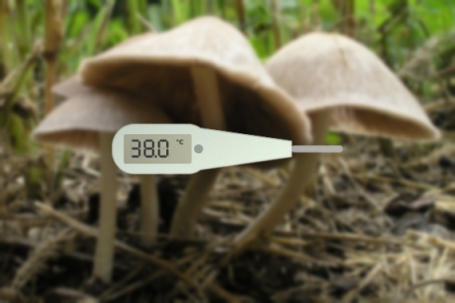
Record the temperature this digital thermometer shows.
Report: 38.0 °C
